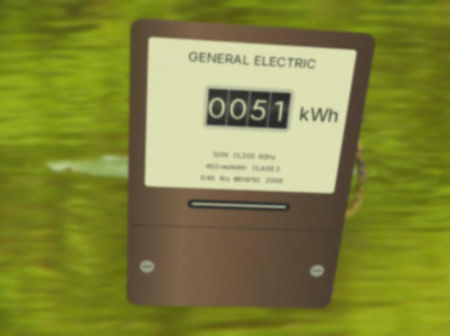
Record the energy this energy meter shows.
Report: 51 kWh
